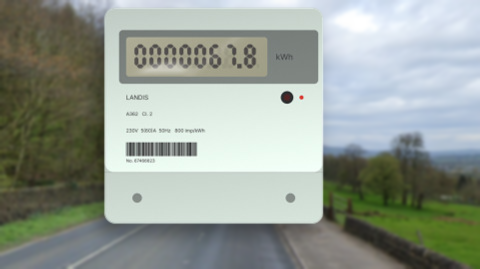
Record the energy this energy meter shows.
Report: 67.8 kWh
